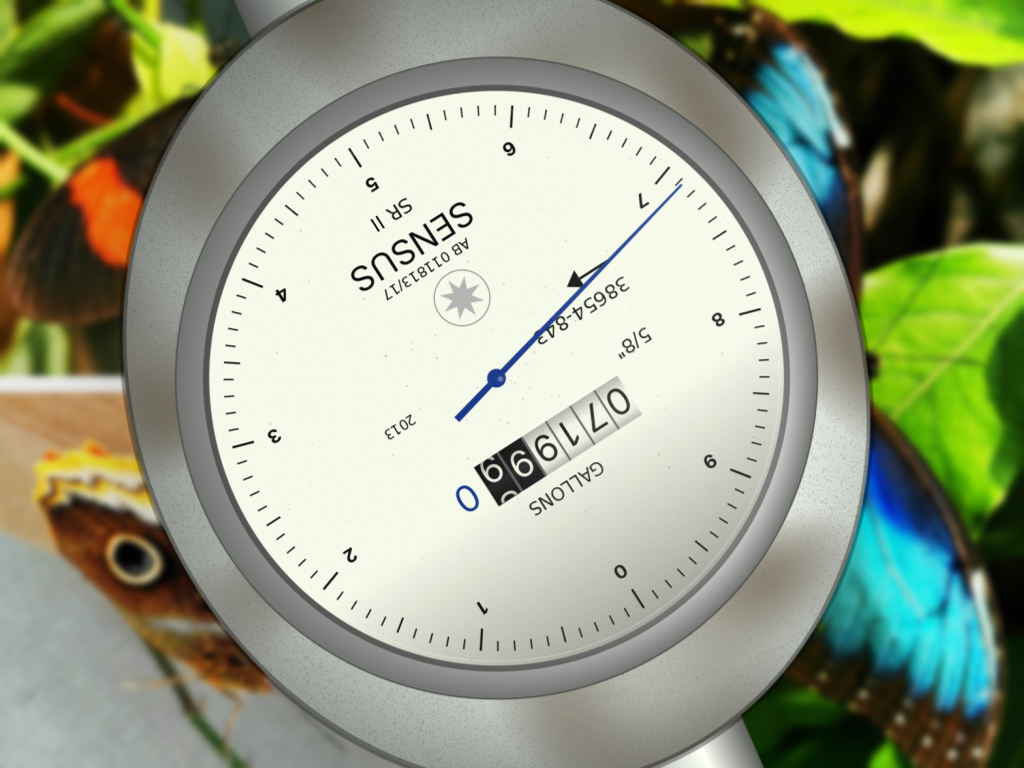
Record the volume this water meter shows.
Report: 719987.1 gal
